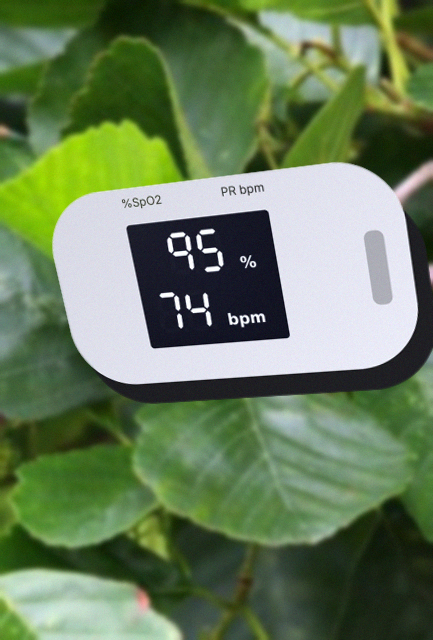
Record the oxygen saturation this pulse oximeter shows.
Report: 95 %
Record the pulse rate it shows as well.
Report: 74 bpm
